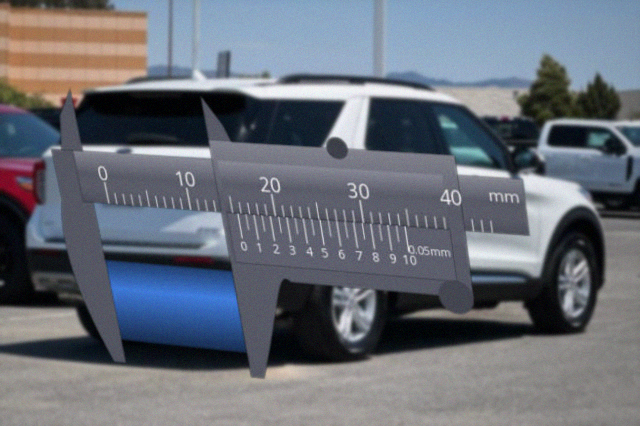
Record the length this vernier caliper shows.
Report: 15.6 mm
